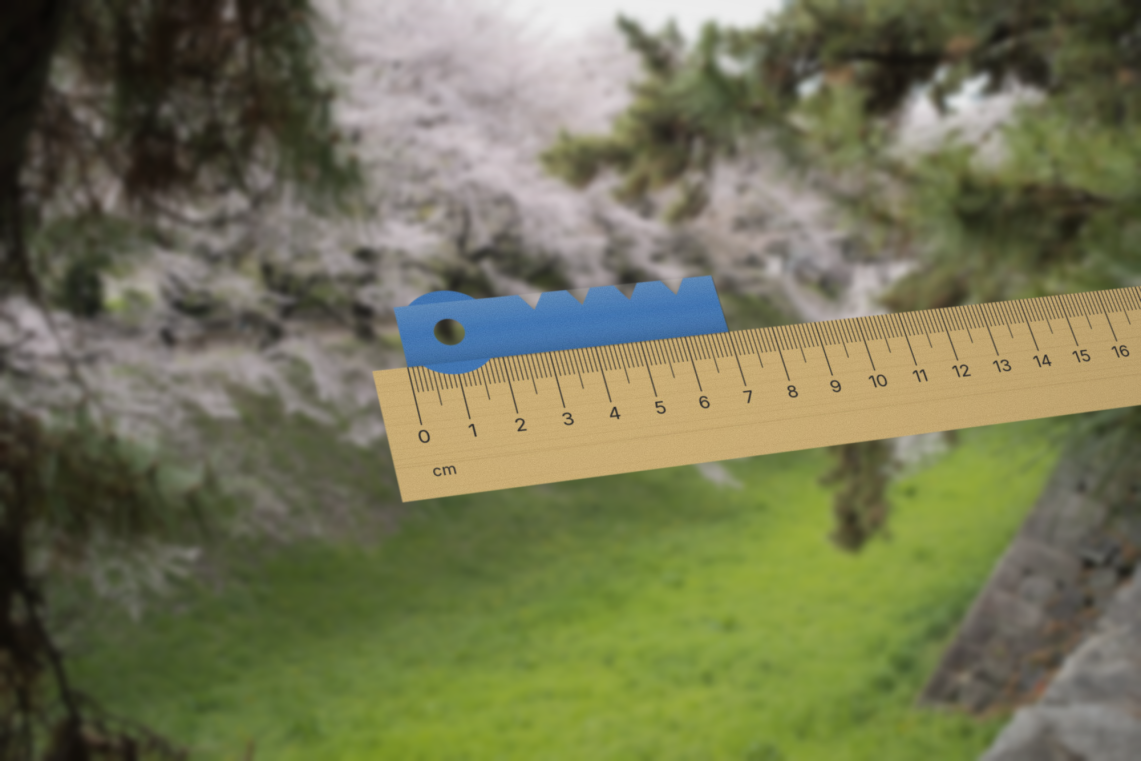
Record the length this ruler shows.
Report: 7 cm
